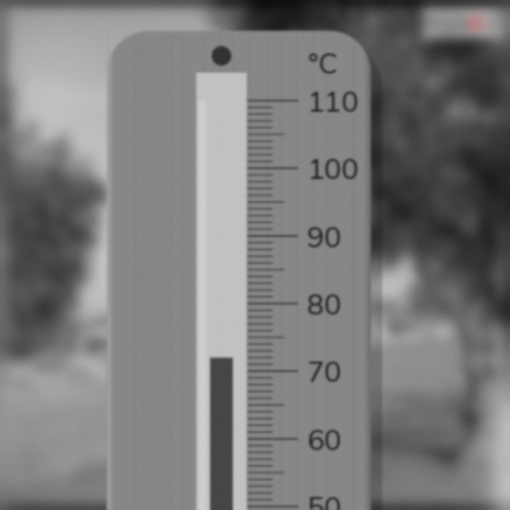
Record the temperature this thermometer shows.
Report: 72 °C
